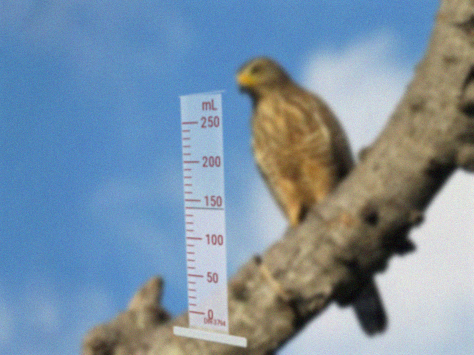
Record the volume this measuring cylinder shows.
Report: 140 mL
